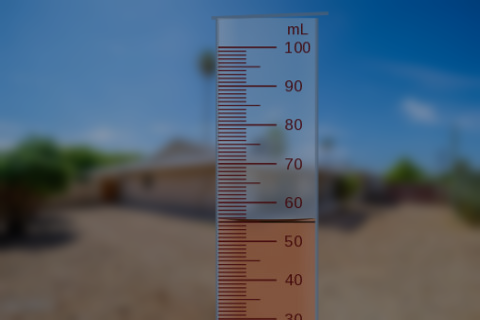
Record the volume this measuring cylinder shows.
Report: 55 mL
